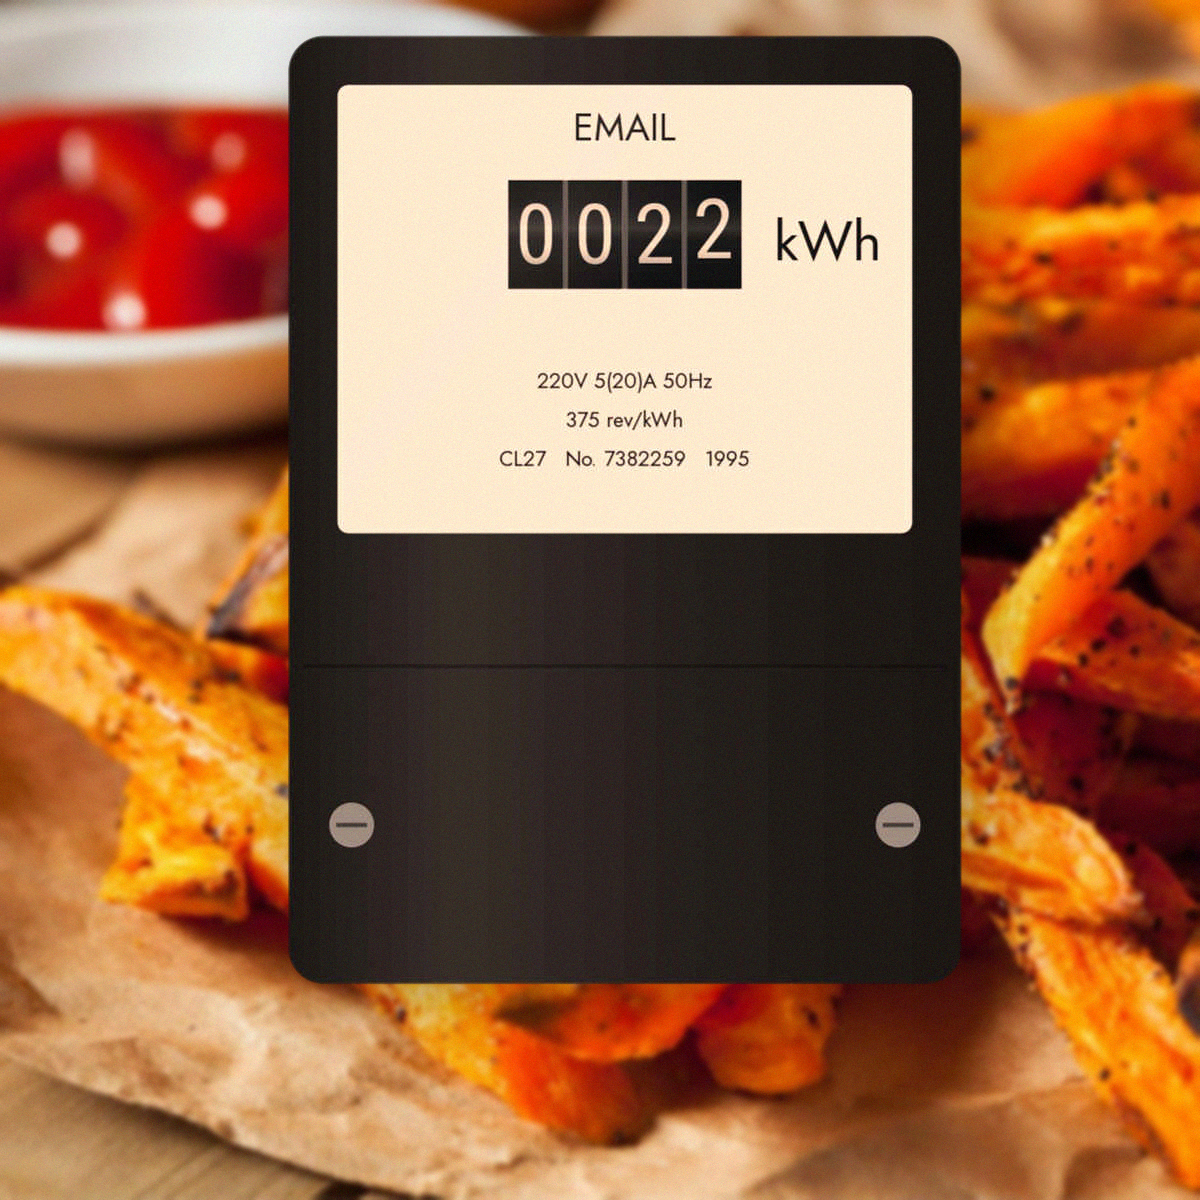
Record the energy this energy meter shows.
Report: 22 kWh
